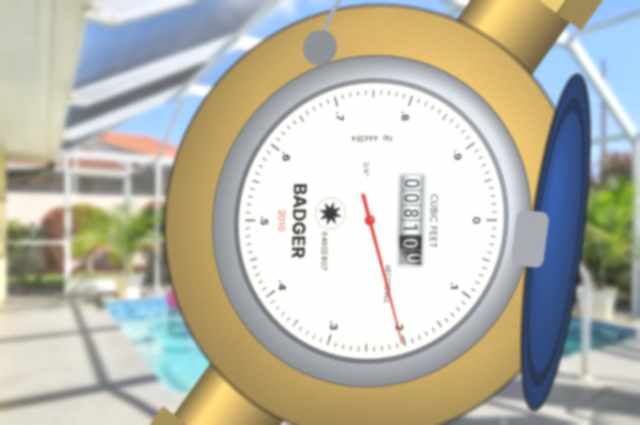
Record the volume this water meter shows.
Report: 8100.20 ft³
